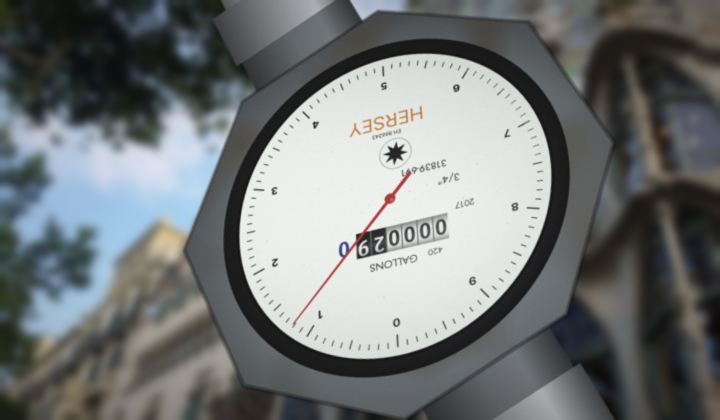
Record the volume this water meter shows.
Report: 291.2 gal
